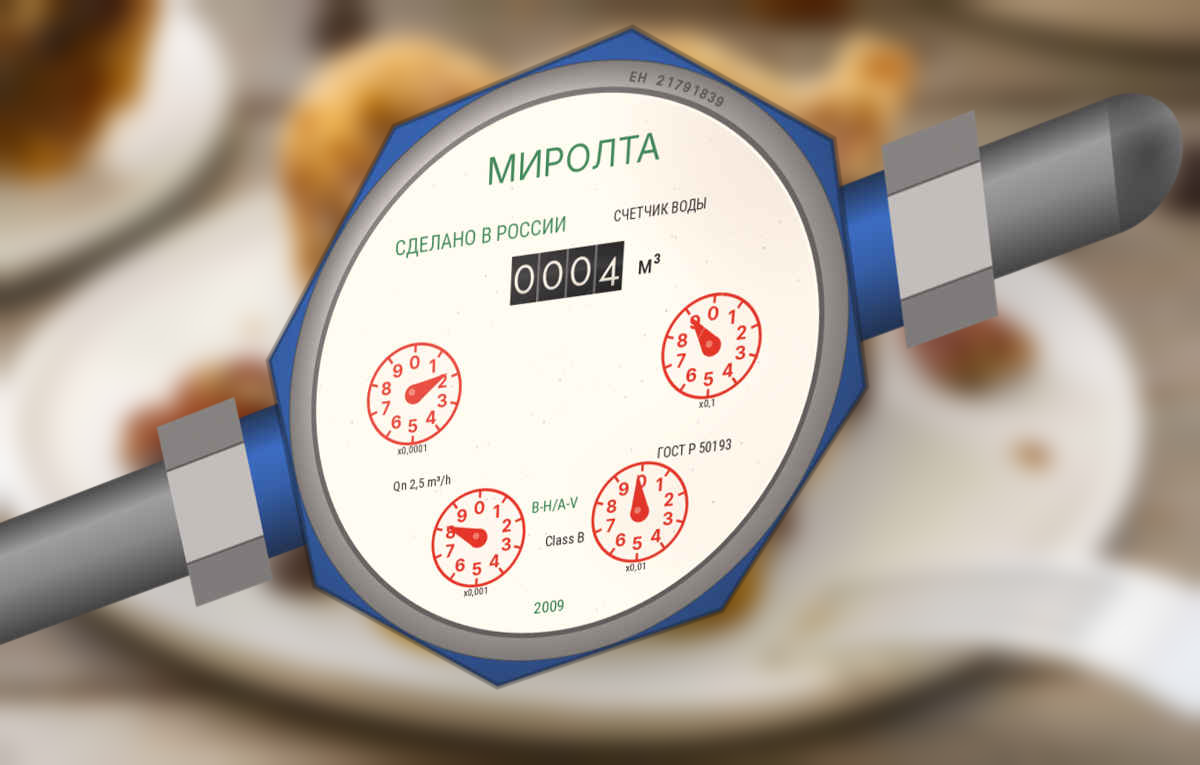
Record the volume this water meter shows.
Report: 3.8981 m³
